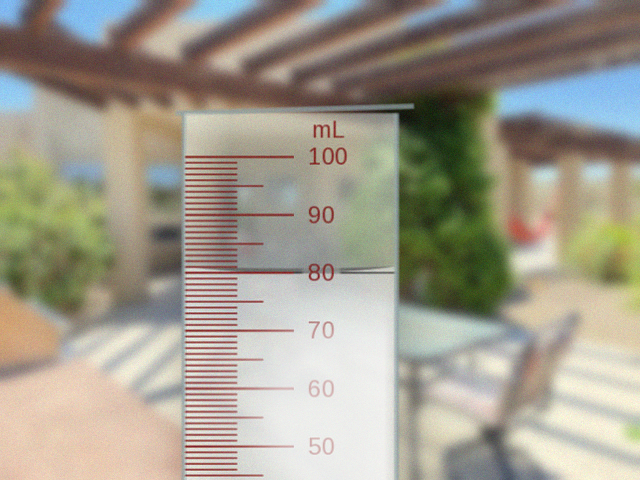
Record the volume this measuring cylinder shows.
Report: 80 mL
